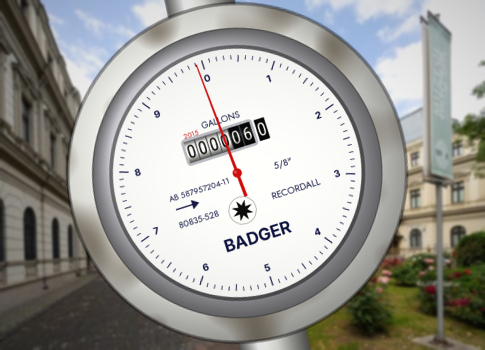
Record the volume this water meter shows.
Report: 59.9 gal
